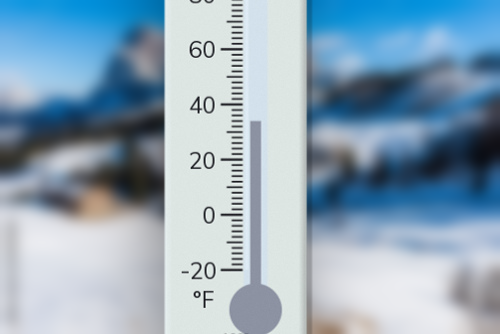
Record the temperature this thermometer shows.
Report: 34 °F
